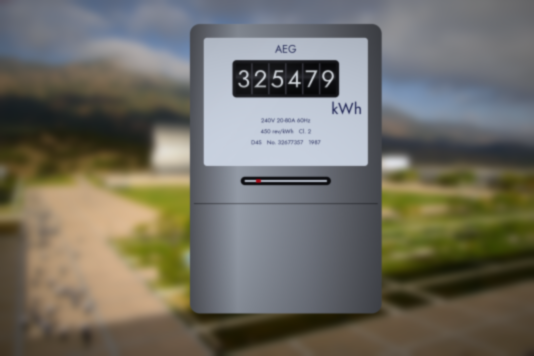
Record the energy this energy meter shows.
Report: 325479 kWh
